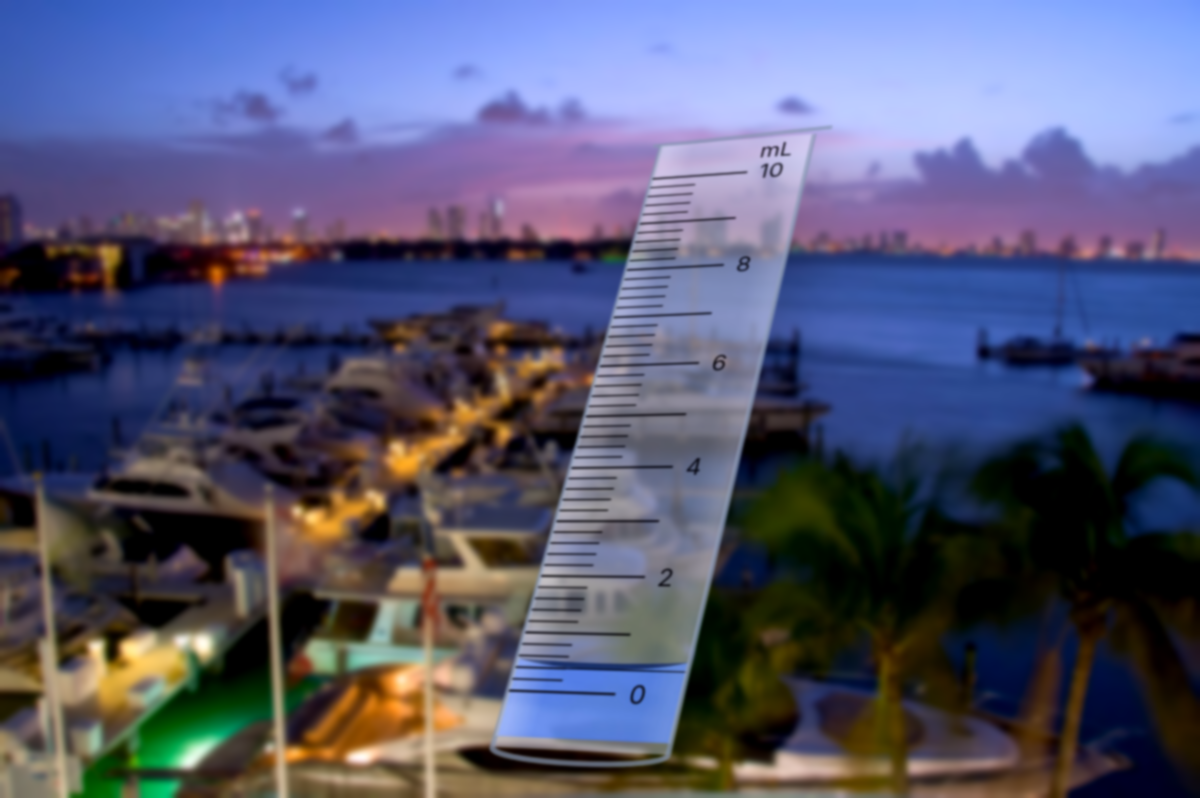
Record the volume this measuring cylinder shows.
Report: 0.4 mL
